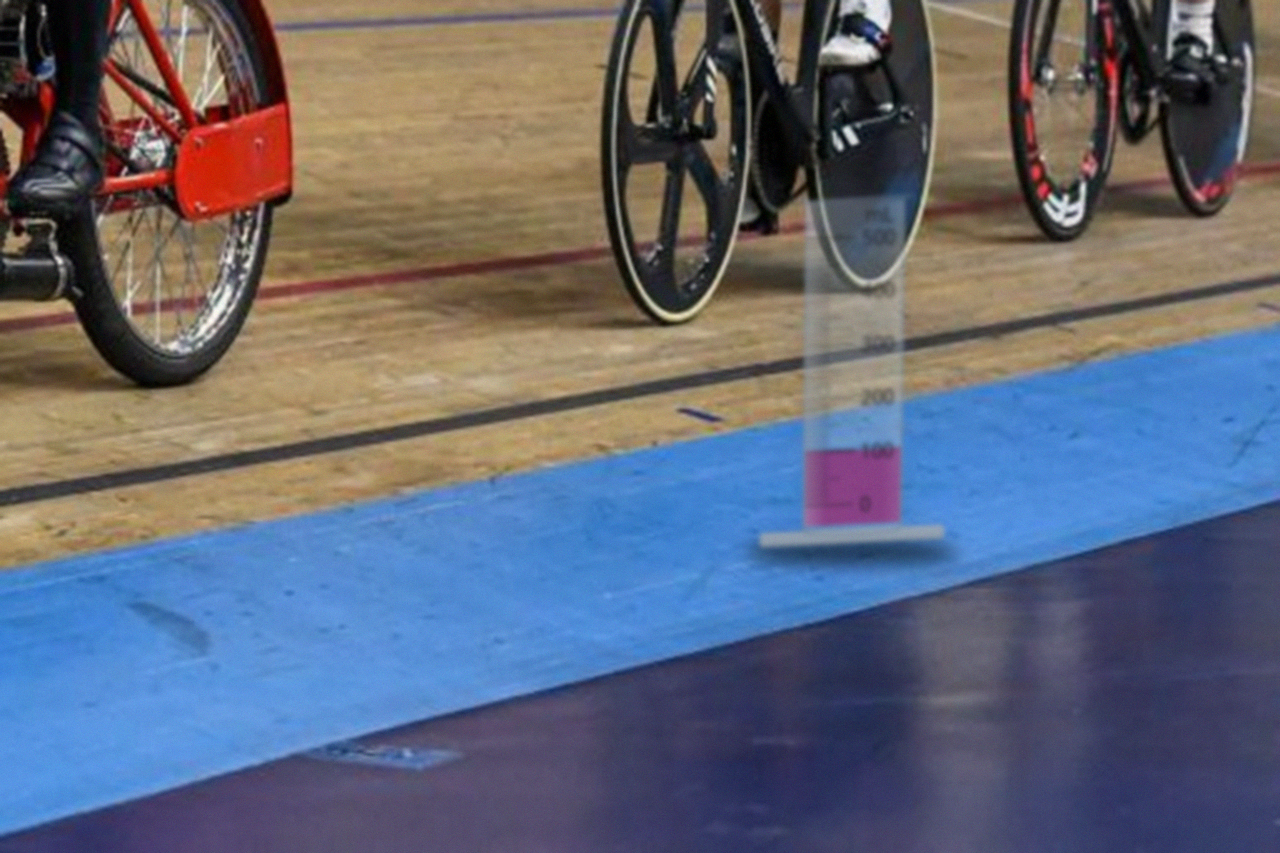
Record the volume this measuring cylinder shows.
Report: 100 mL
